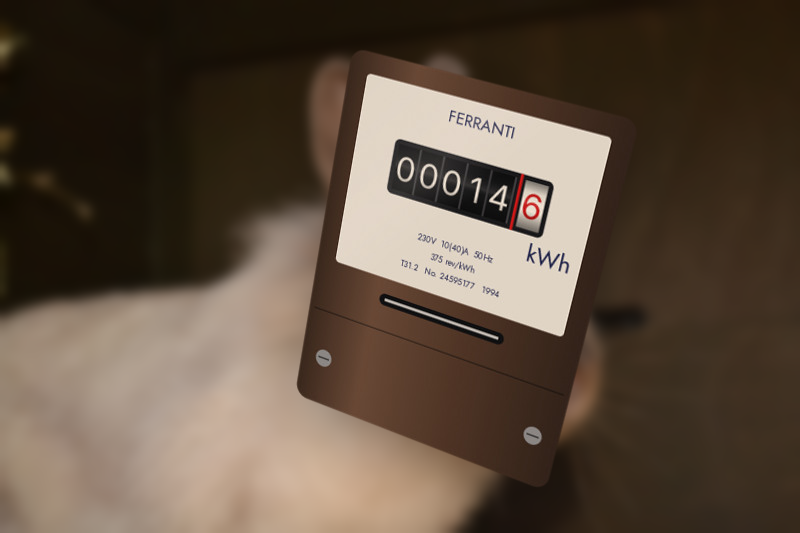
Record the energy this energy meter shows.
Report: 14.6 kWh
